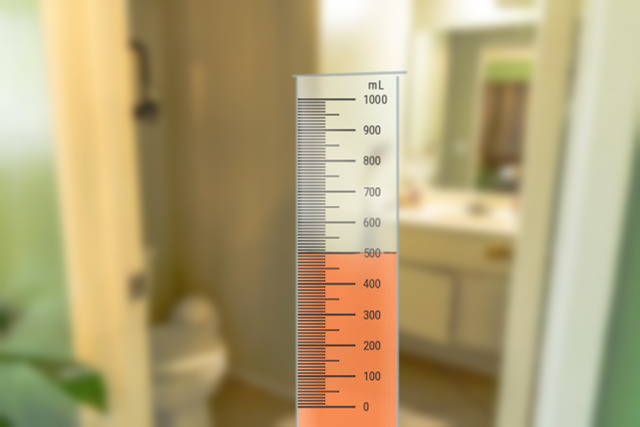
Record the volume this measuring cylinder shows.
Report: 500 mL
